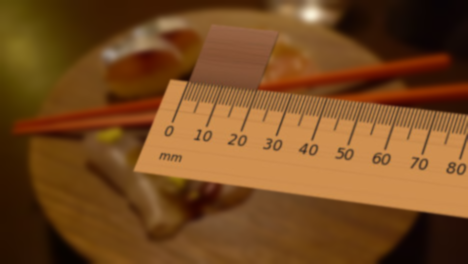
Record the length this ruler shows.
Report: 20 mm
